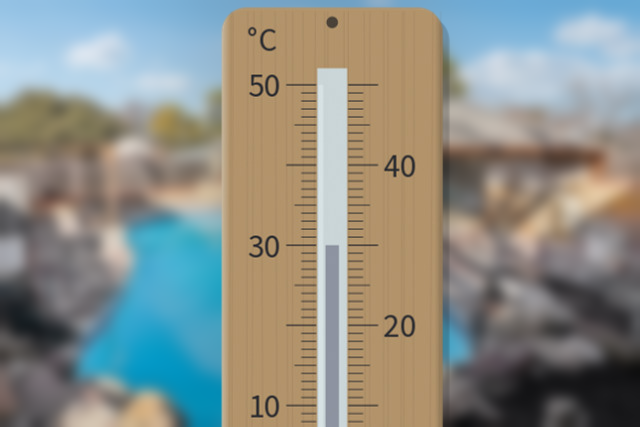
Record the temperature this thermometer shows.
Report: 30 °C
